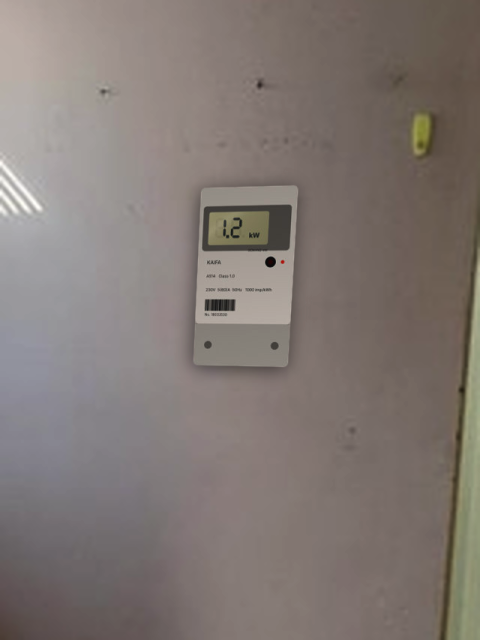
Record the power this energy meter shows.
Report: 1.2 kW
